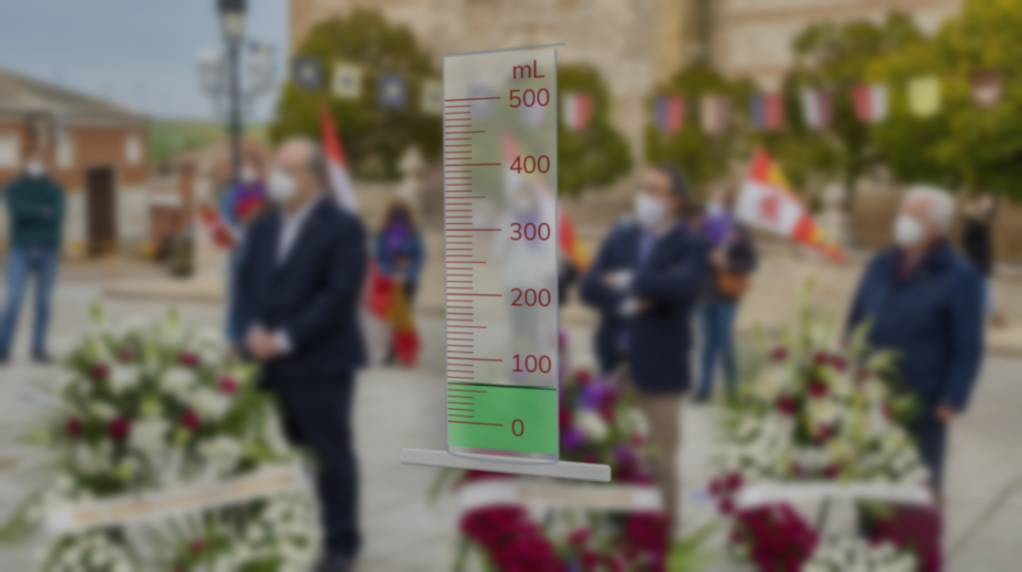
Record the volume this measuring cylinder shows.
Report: 60 mL
